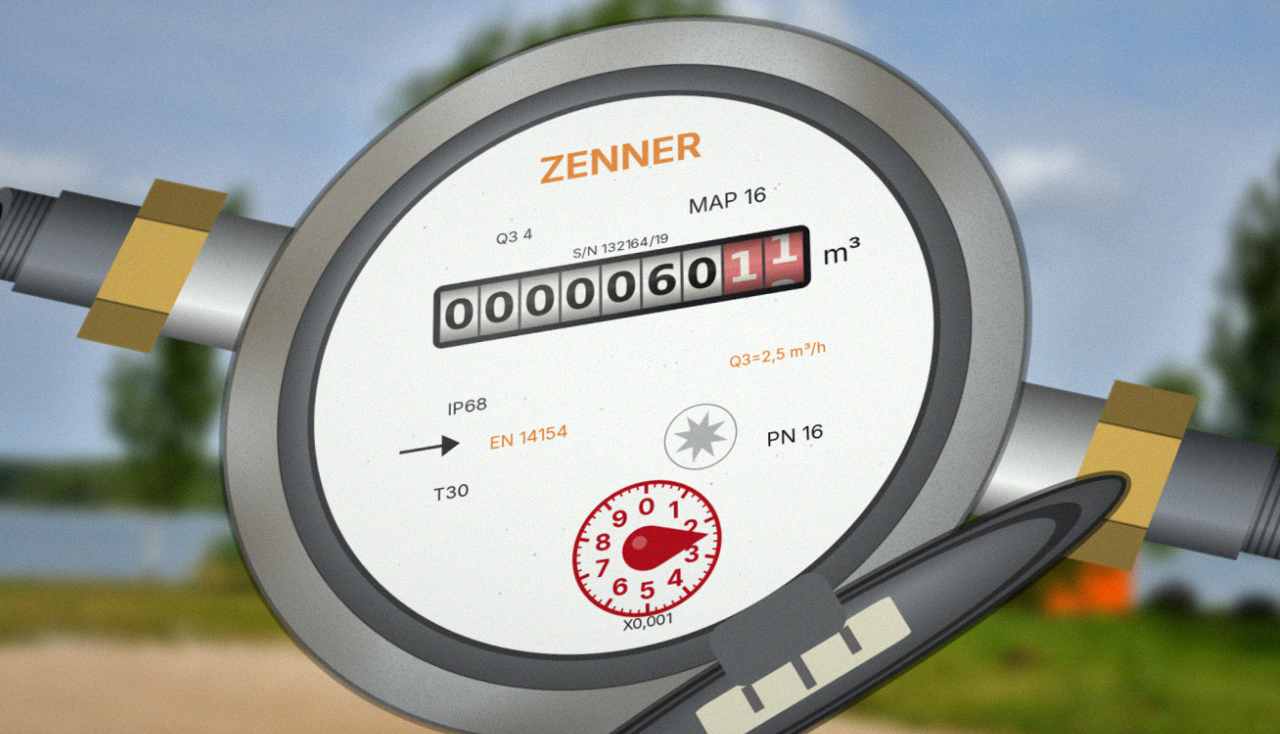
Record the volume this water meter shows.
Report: 60.112 m³
